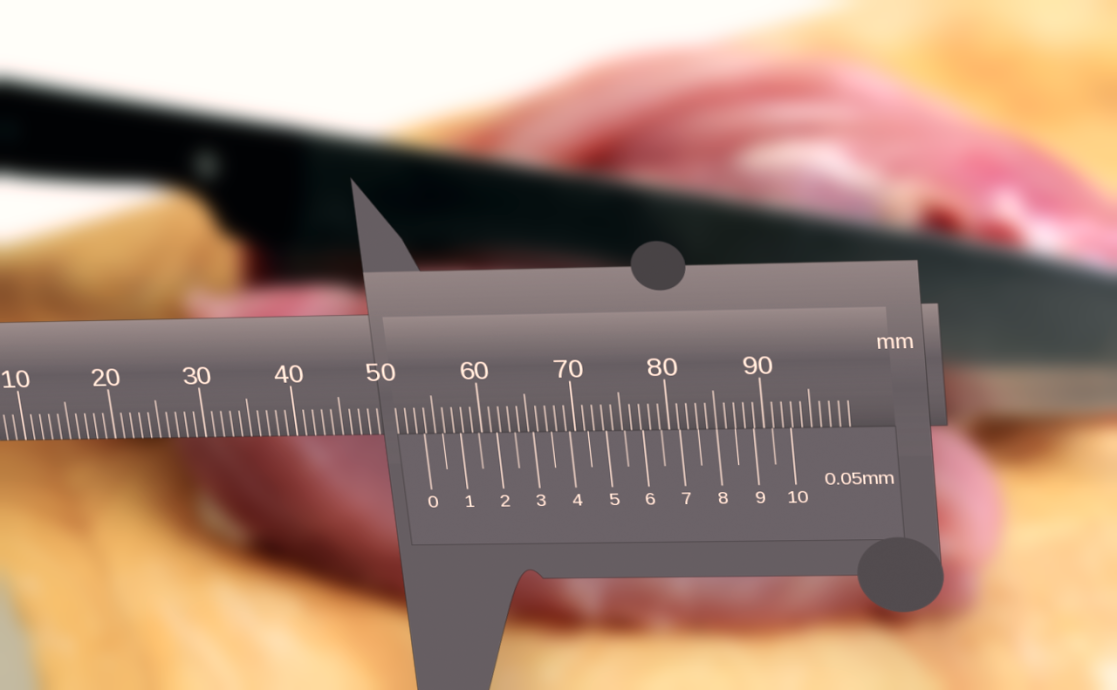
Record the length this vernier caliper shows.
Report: 53.8 mm
